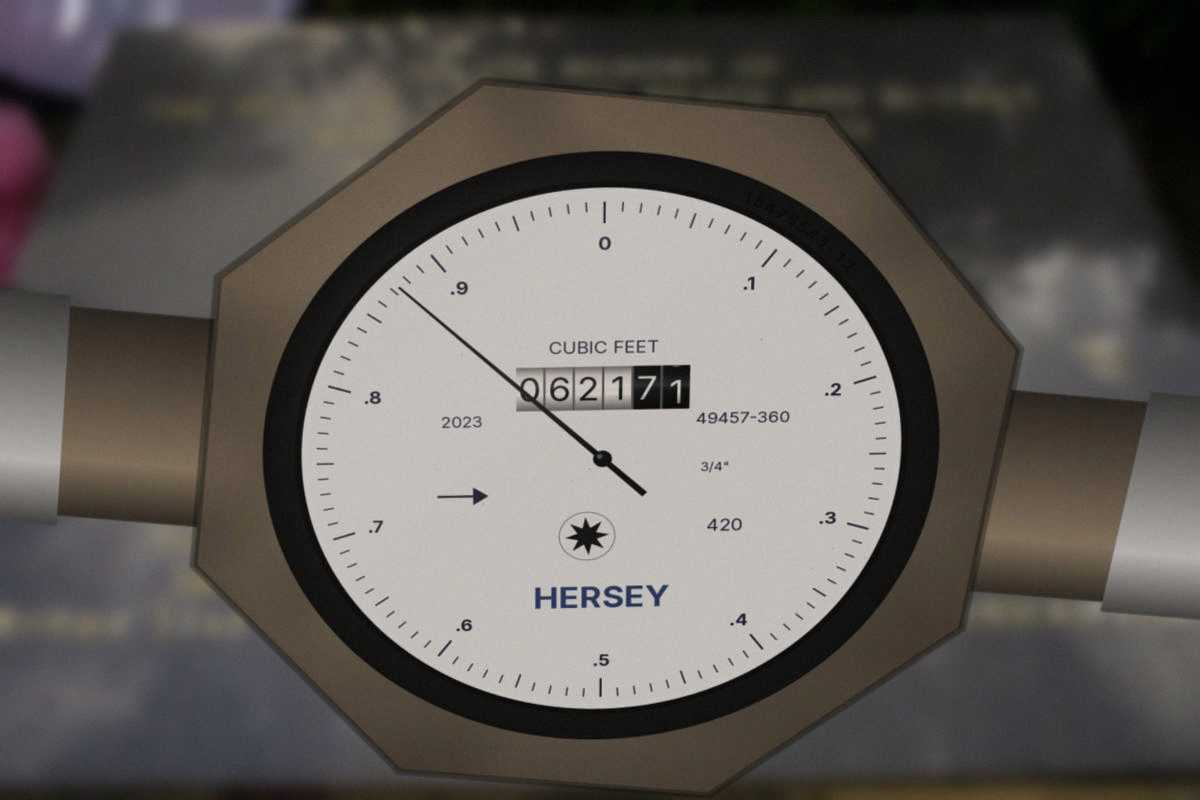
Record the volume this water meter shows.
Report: 62170.87 ft³
